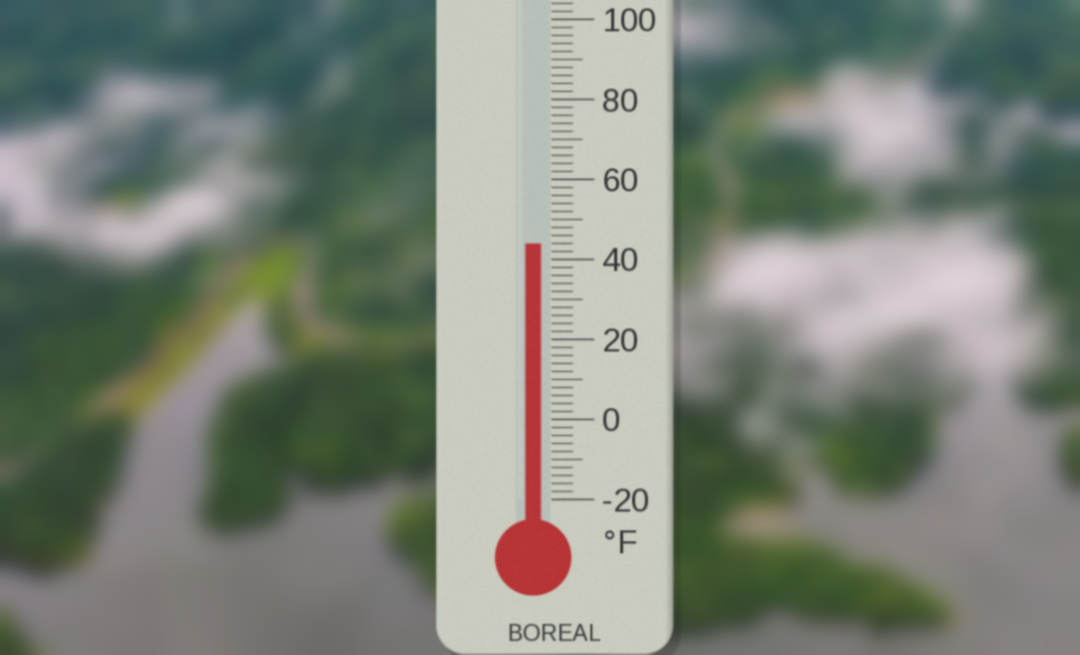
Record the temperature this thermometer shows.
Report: 44 °F
